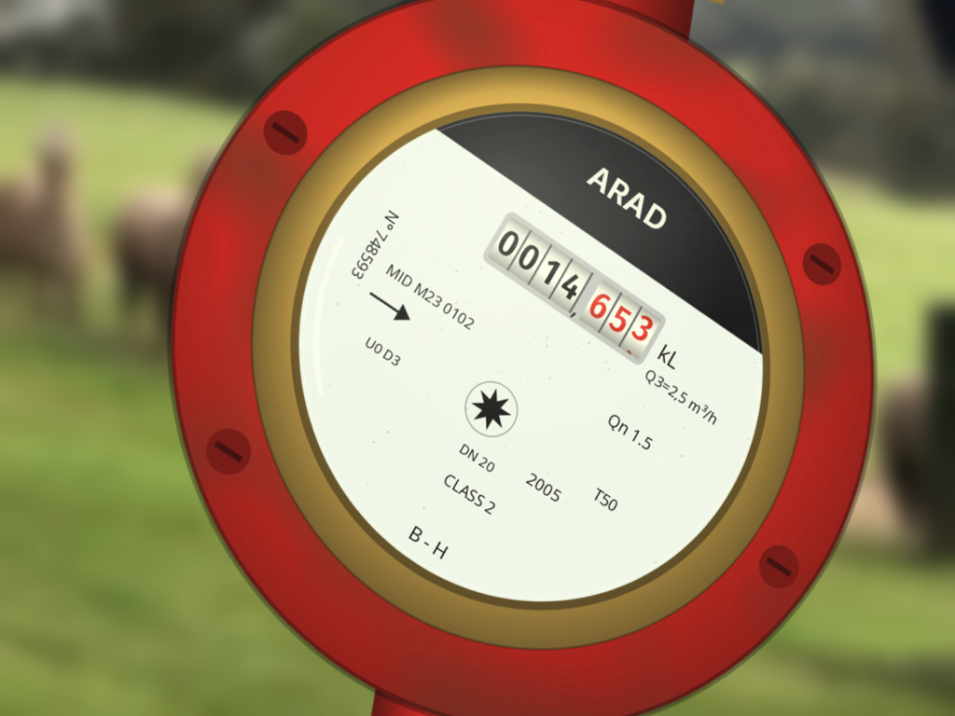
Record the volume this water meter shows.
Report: 14.653 kL
